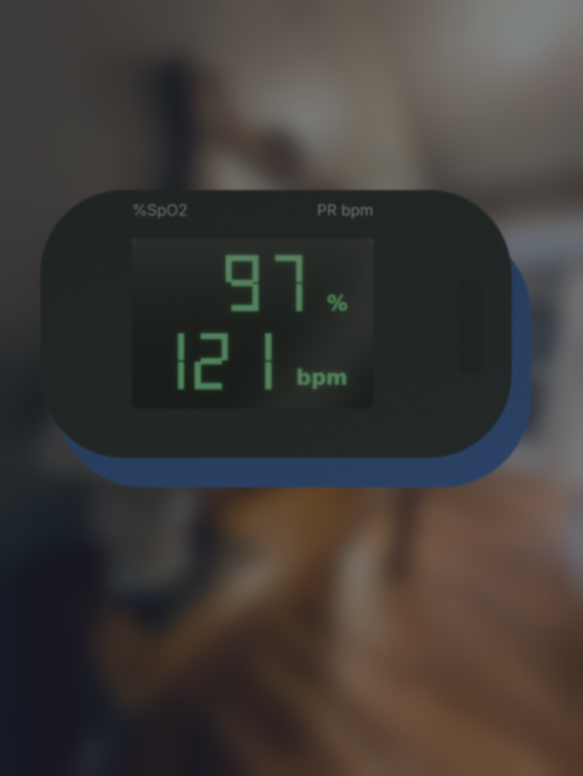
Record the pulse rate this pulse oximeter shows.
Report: 121 bpm
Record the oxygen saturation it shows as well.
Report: 97 %
